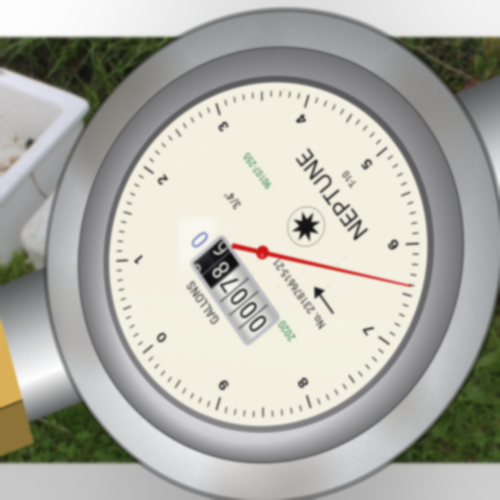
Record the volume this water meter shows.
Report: 7856.4 gal
